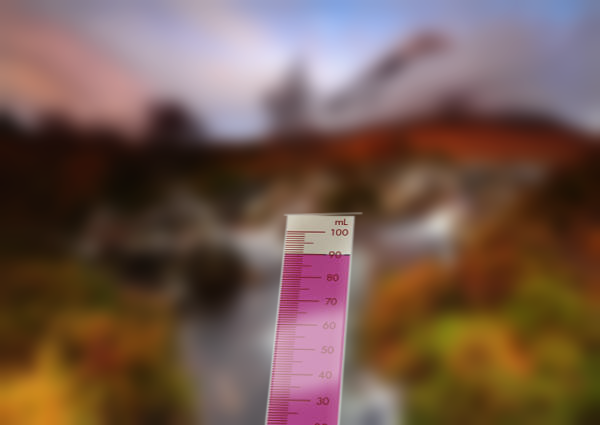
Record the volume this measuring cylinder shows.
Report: 90 mL
